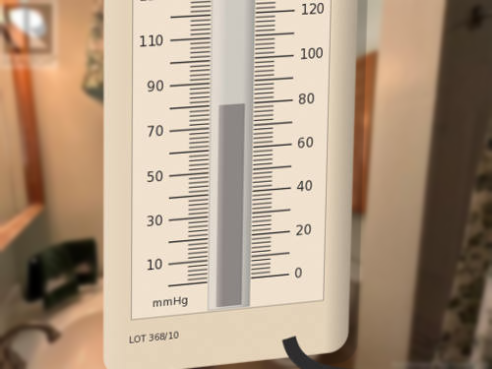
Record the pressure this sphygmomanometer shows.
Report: 80 mmHg
